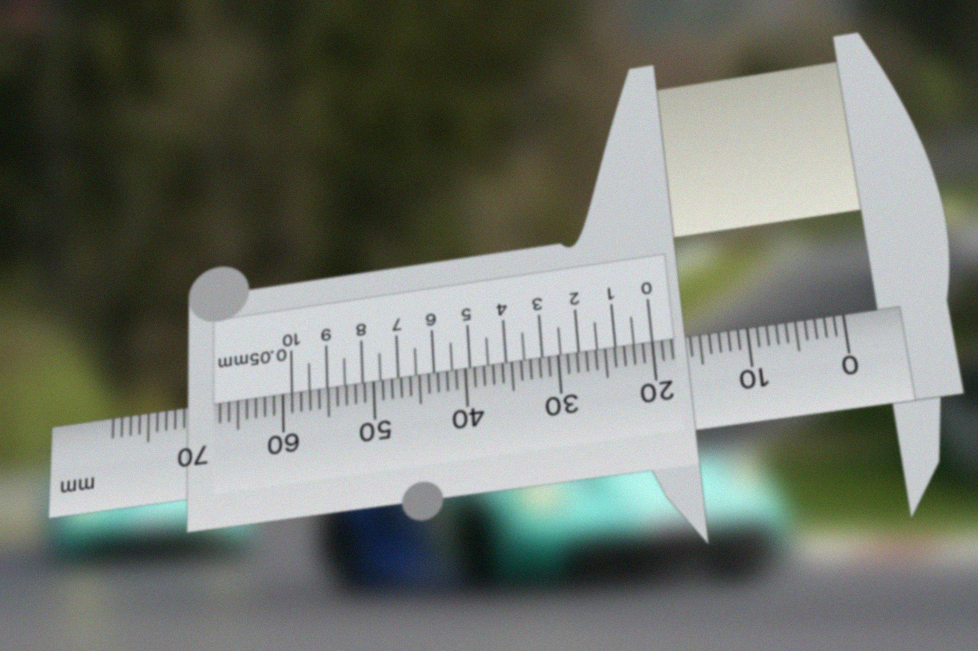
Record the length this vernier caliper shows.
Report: 20.0 mm
